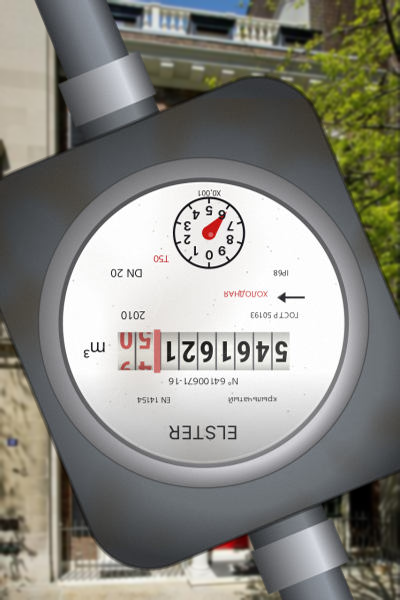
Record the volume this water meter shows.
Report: 5461621.496 m³
